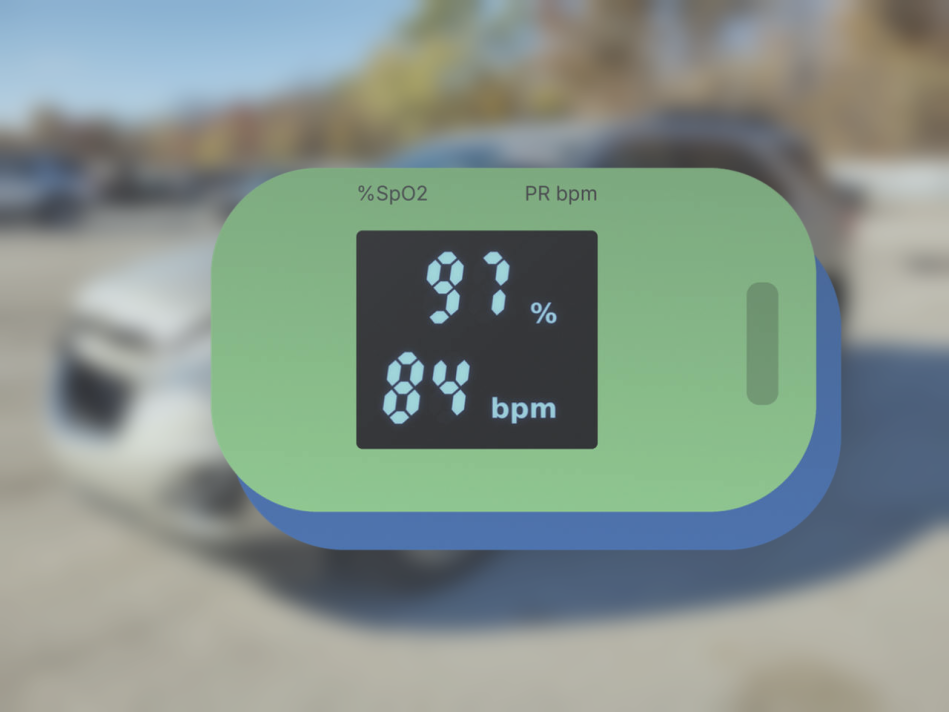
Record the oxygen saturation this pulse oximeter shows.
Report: 97 %
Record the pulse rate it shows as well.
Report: 84 bpm
